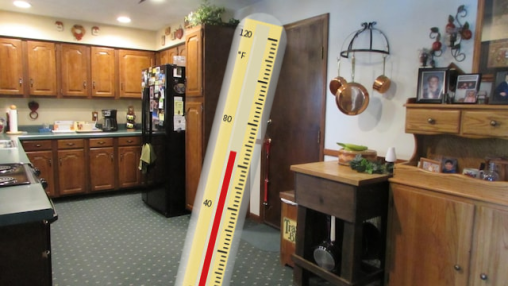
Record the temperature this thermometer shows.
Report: 66 °F
